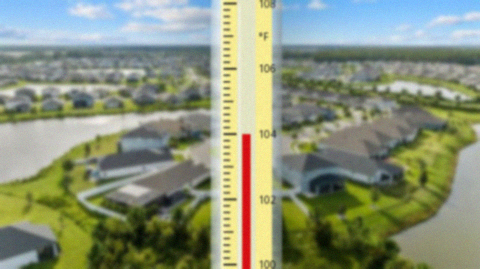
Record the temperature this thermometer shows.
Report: 104 °F
